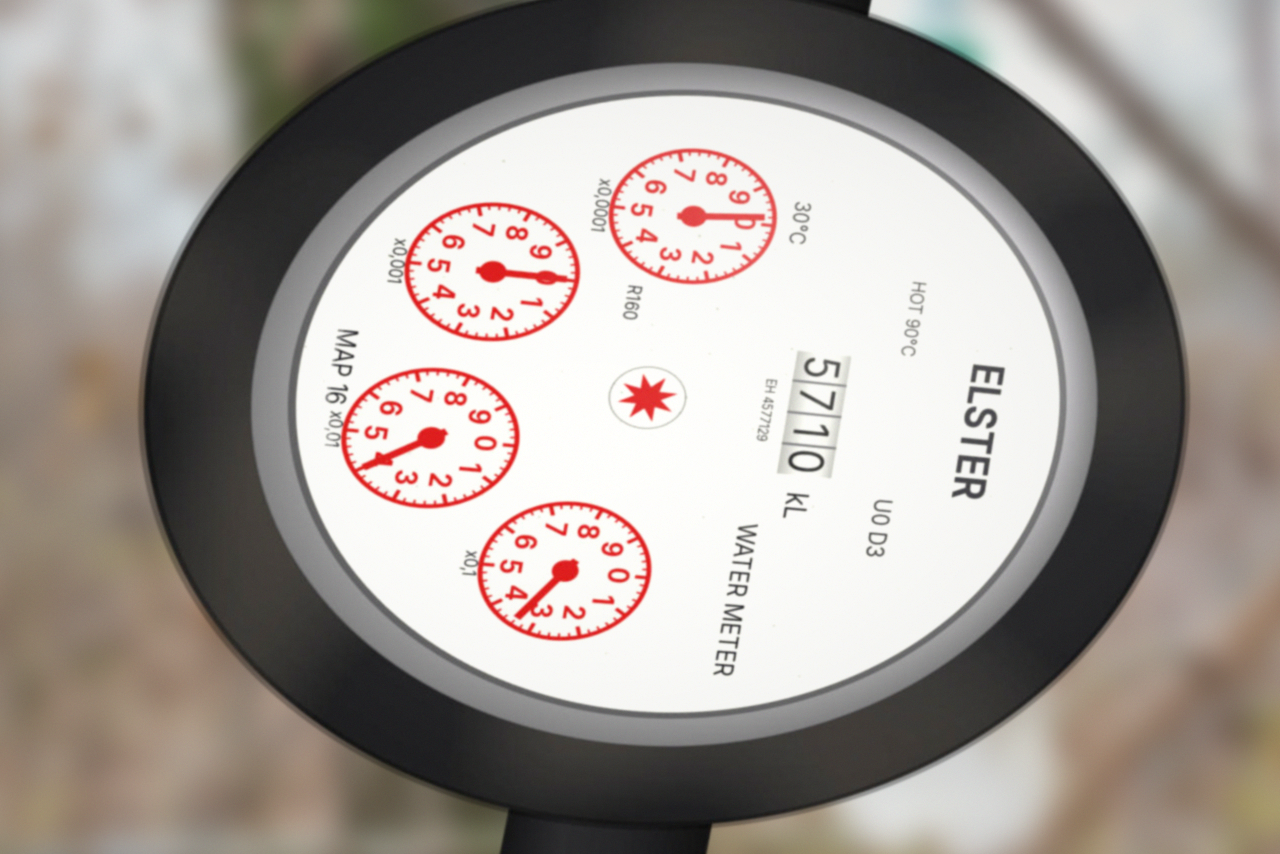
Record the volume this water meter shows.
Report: 5710.3399 kL
